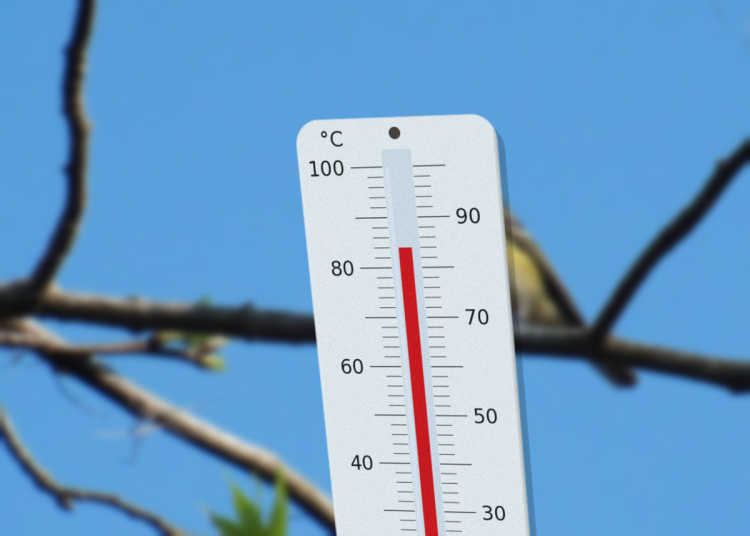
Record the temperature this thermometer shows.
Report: 84 °C
